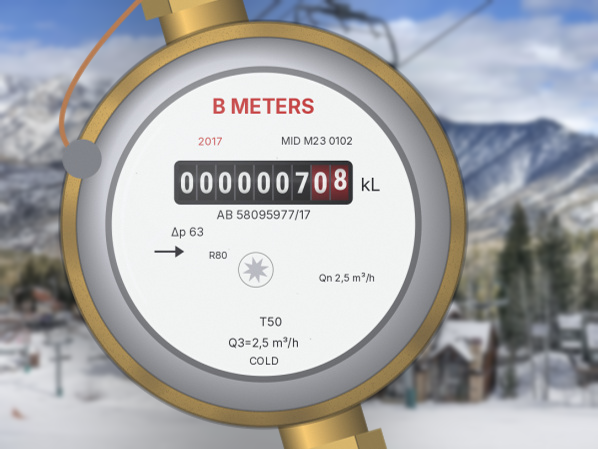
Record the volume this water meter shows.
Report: 7.08 kL
